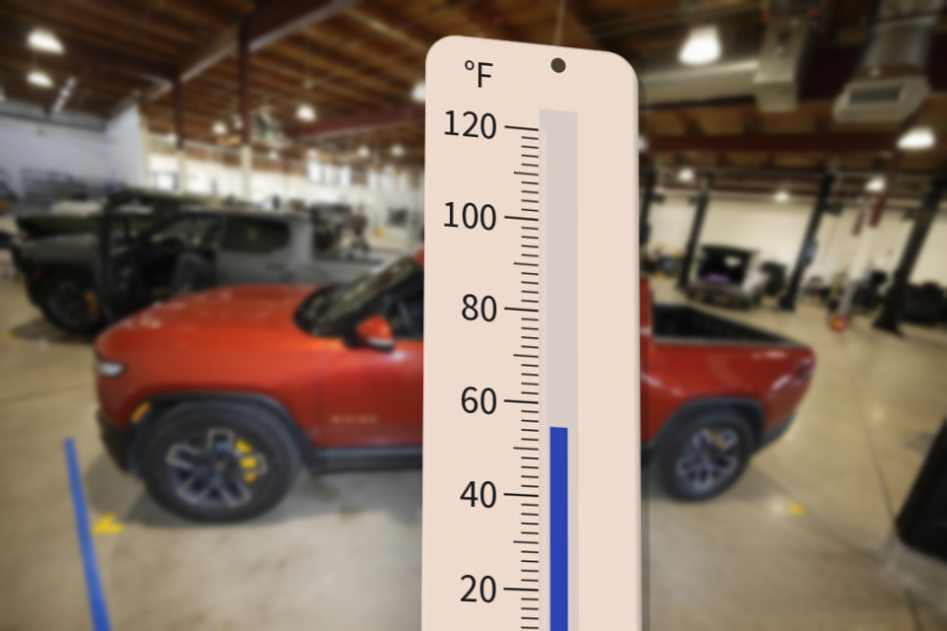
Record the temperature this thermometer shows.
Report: 55 °F
